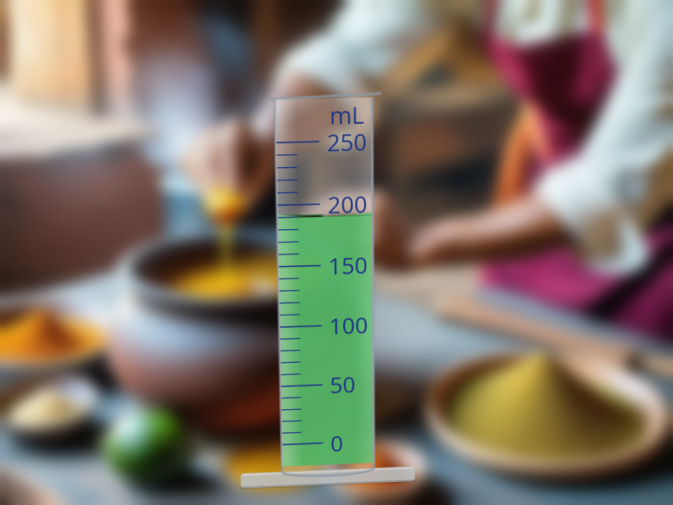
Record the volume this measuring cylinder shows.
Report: 190 mL
